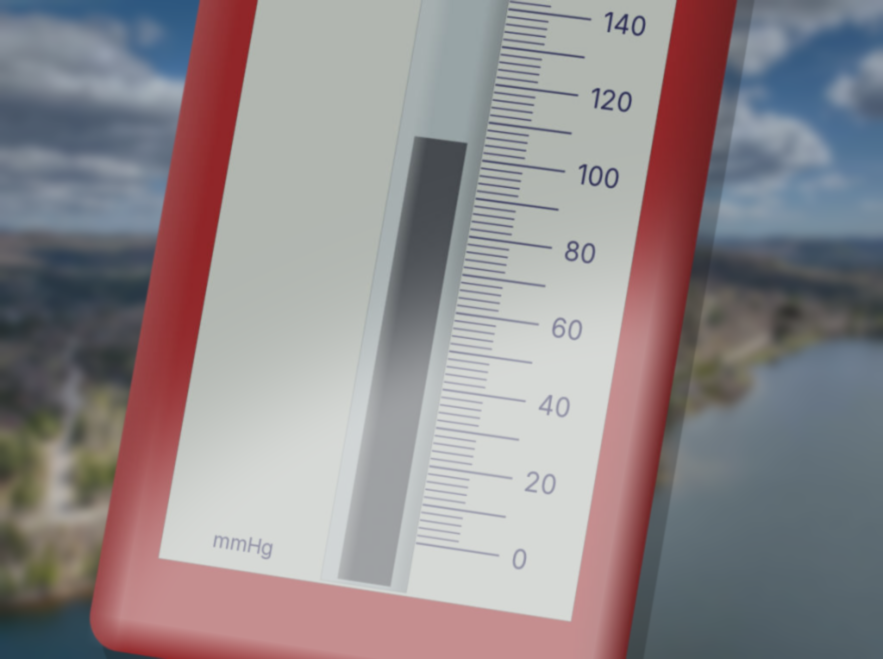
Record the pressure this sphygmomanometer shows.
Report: 104 mmHg
